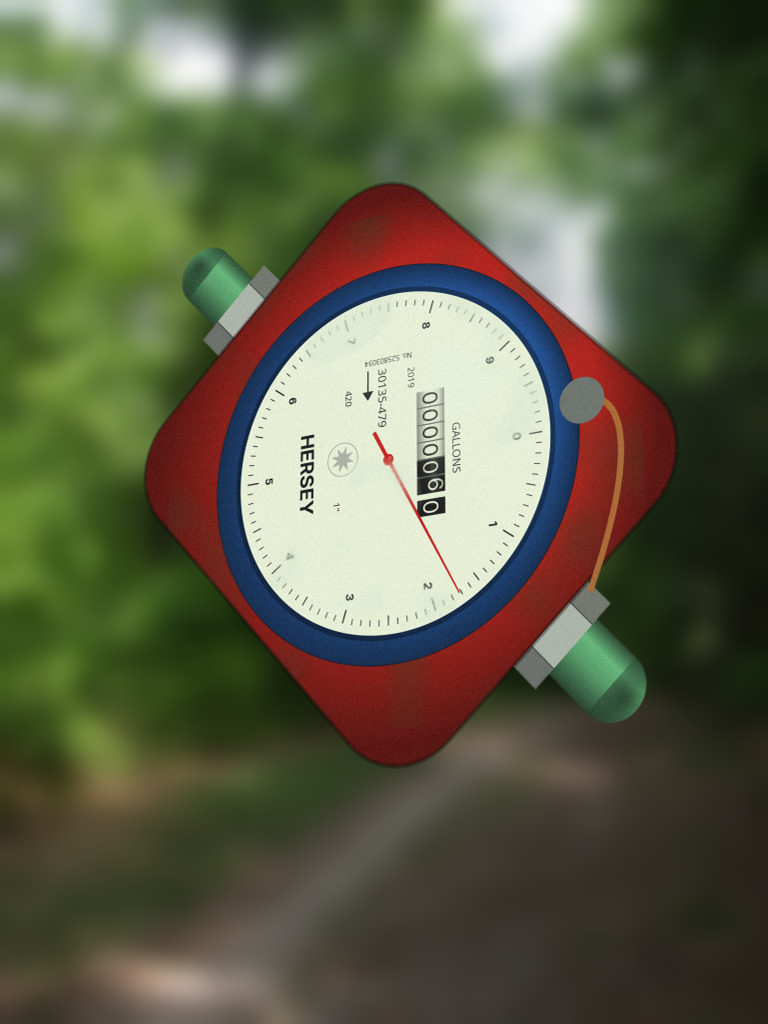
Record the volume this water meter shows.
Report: 61.7 gal
